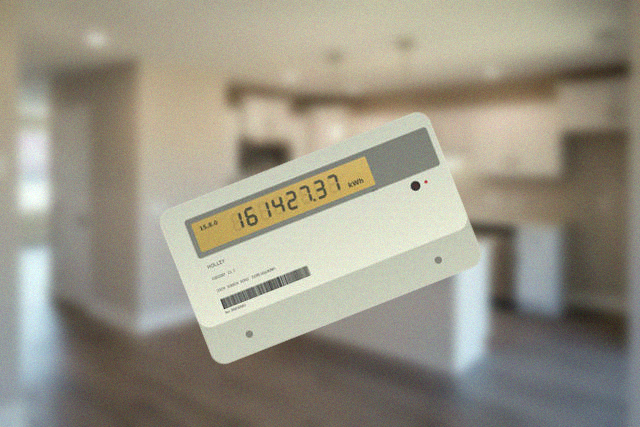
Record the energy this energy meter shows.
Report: 161427.37 kWh
